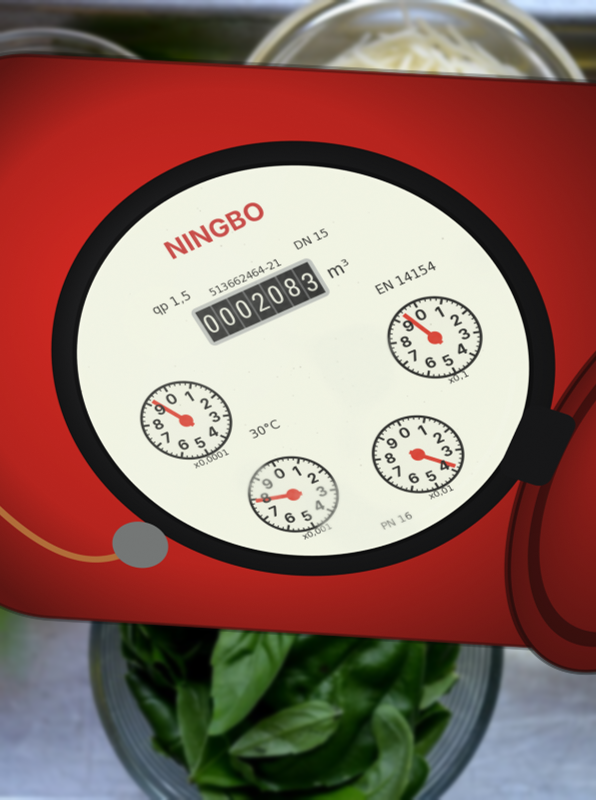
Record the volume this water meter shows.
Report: 2082.9379 m³
